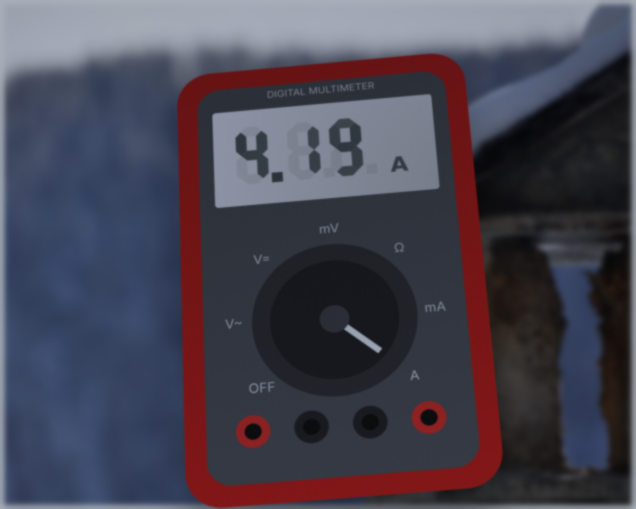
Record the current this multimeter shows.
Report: 4.19 A
